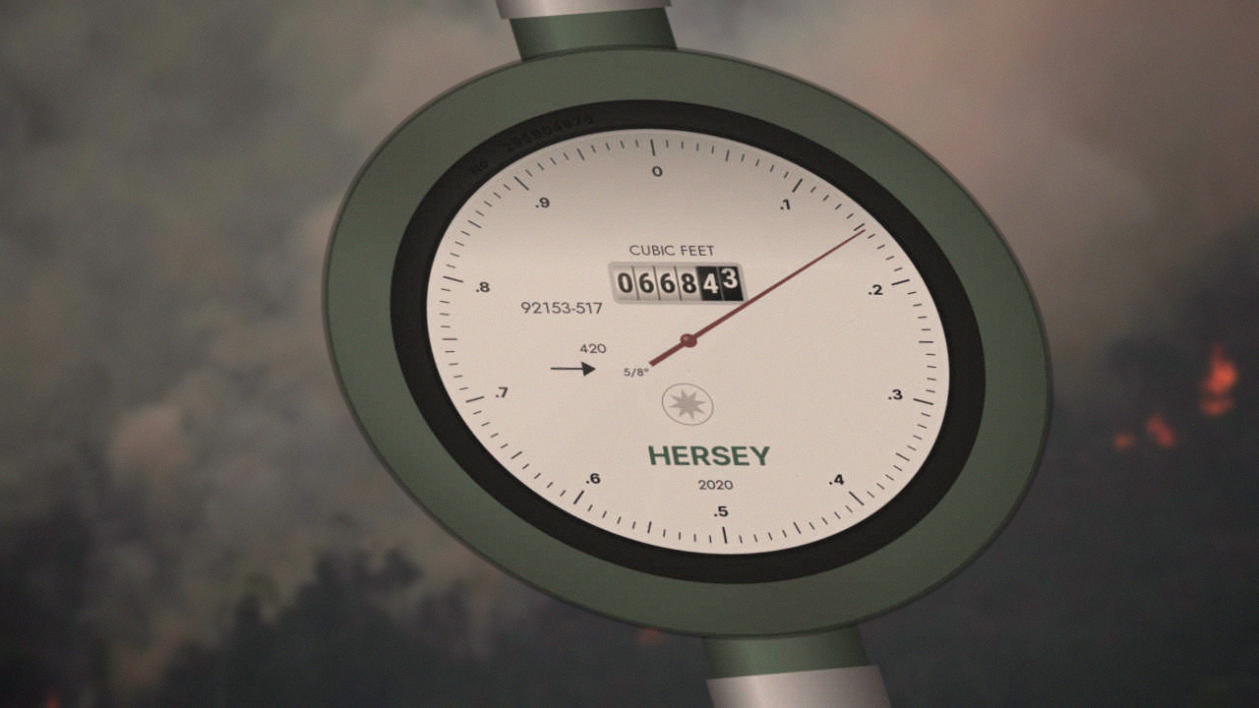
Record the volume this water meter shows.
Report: 66843.15 ft³
